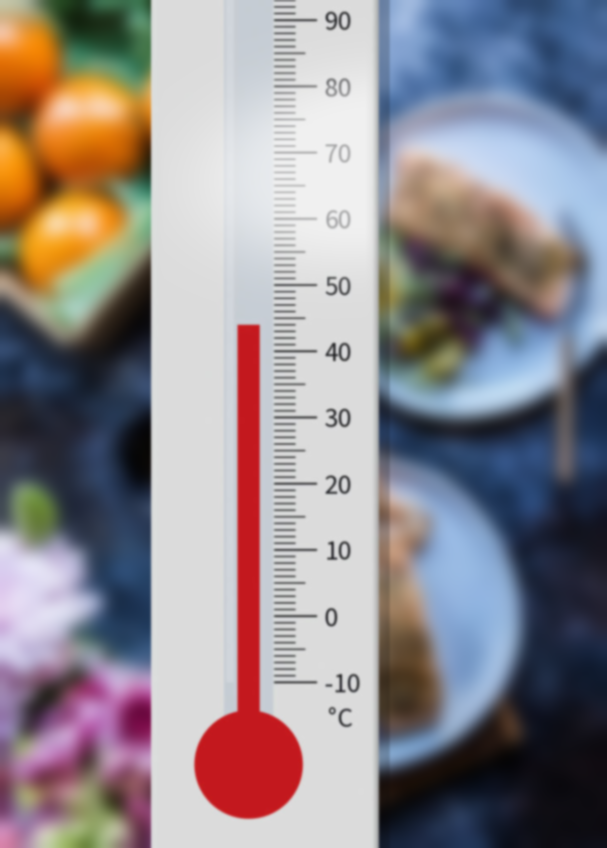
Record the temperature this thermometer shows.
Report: 44 °C
